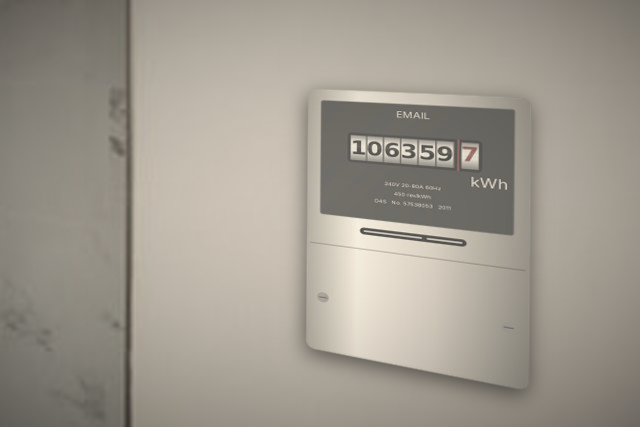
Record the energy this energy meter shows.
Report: 106359.7 kWh
